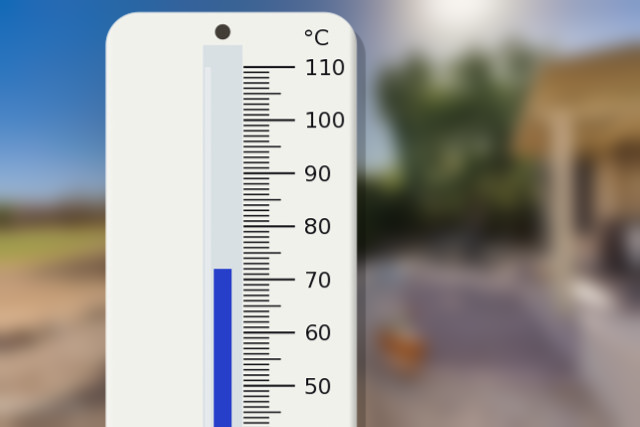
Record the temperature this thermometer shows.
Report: 72 °C
